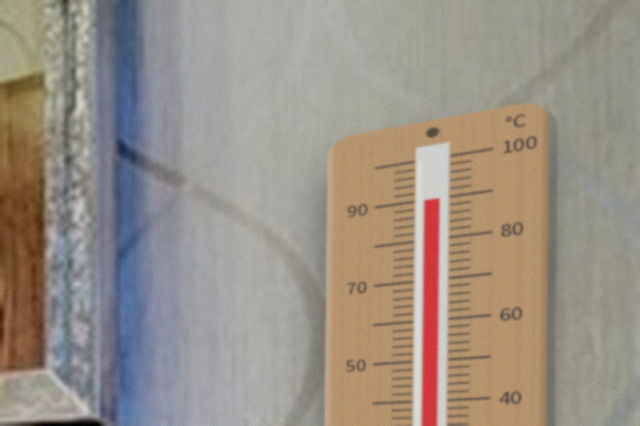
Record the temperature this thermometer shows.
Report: 90 °C
